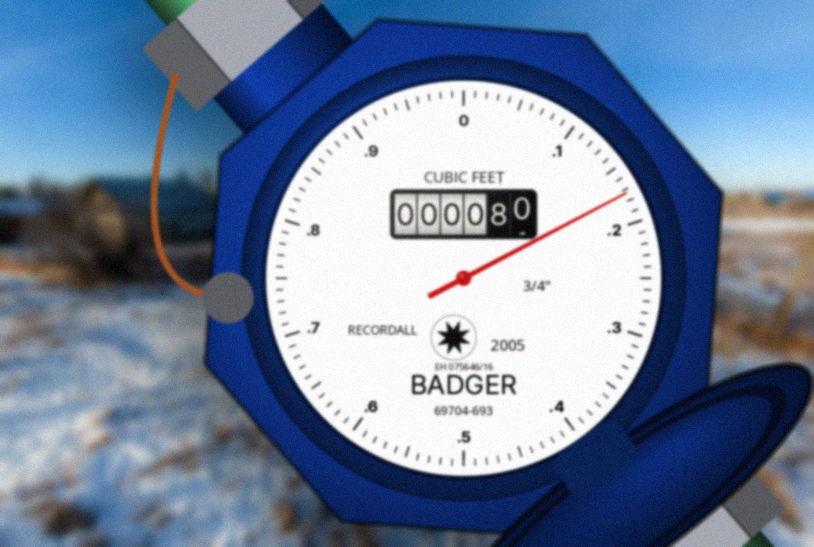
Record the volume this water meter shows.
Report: 80.17 ft³
